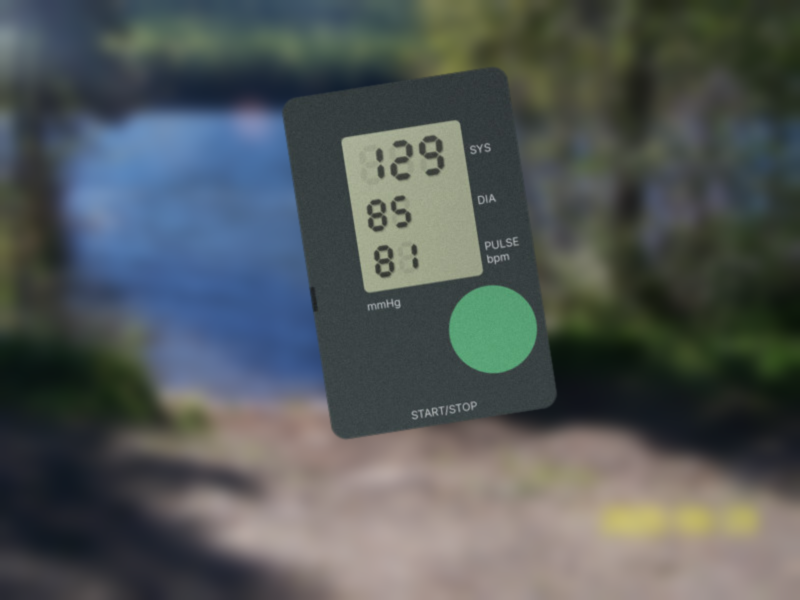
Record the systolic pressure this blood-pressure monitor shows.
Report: 129 mmHg
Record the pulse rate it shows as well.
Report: 81 bpm
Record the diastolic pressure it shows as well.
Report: 85 mmHg
